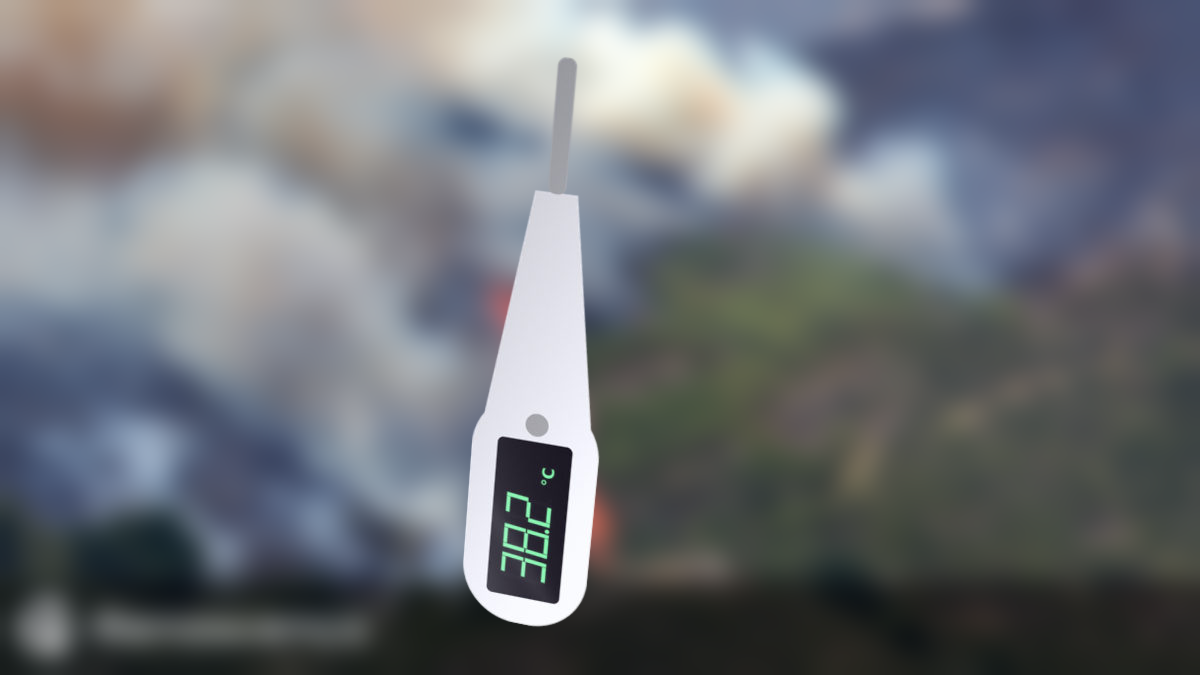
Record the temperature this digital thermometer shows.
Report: 38.2 °C
